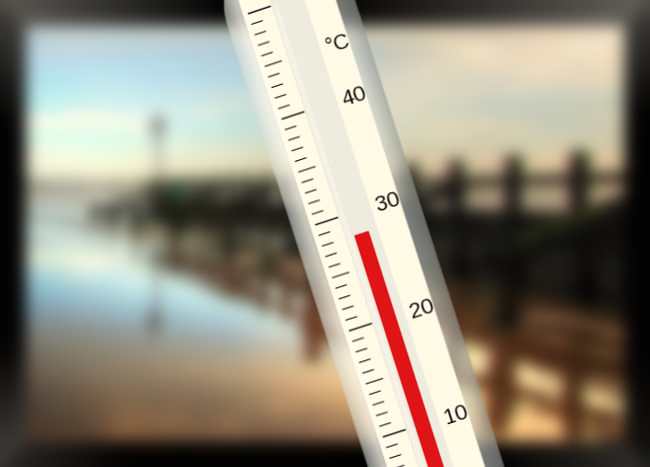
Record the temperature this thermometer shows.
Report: 28 °C
